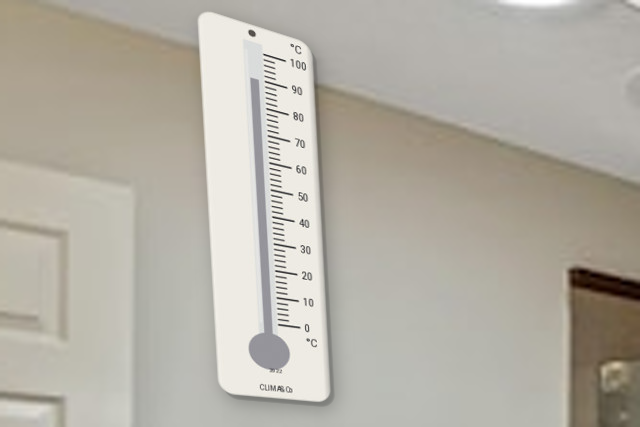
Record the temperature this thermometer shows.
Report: 90 °C
